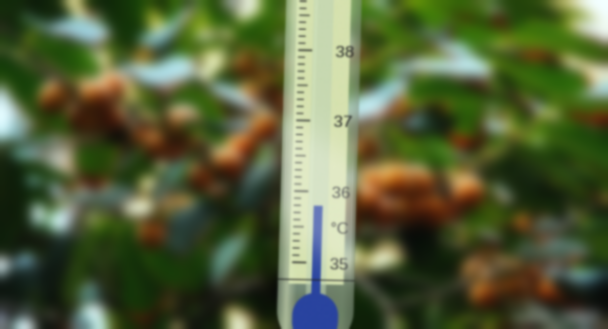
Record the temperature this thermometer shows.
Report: 35.8 °C
